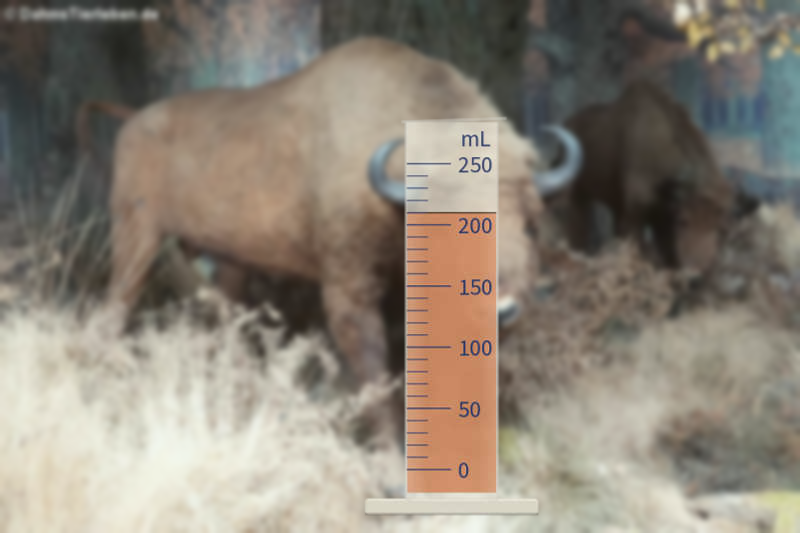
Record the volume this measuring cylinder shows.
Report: 210 mL
